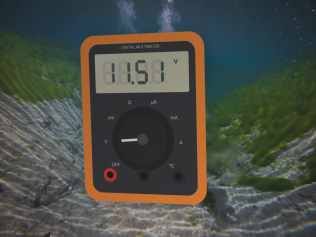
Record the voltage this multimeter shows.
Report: 11.51 V
